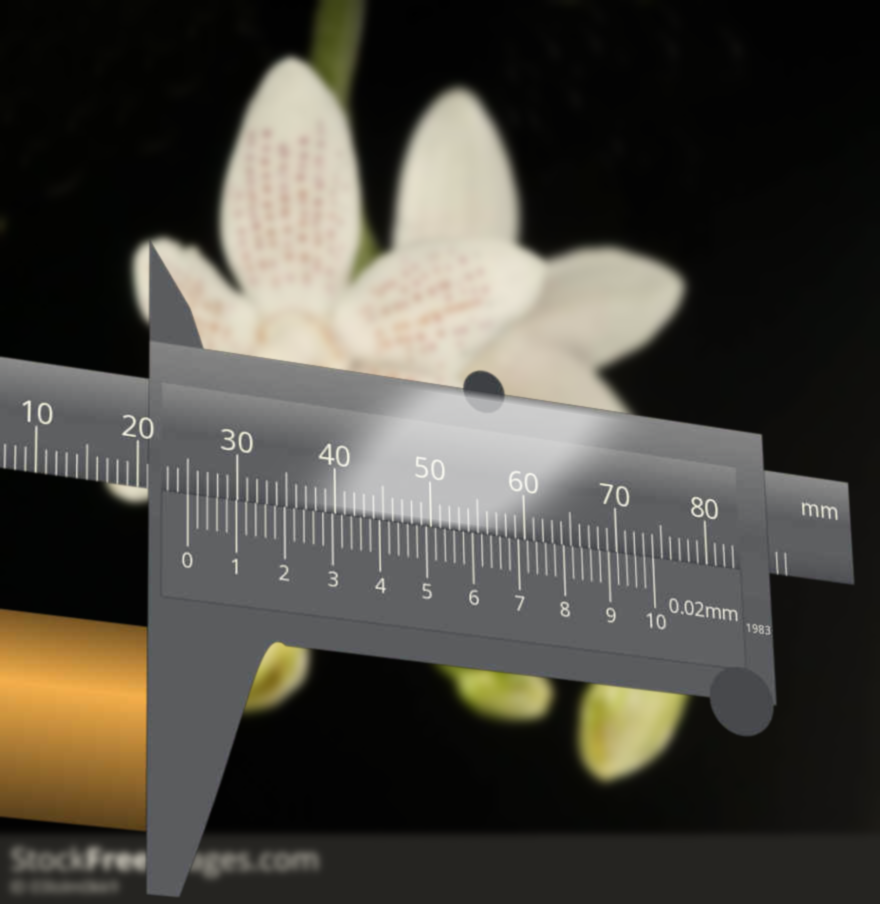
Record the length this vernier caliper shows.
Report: 25.0 mm
